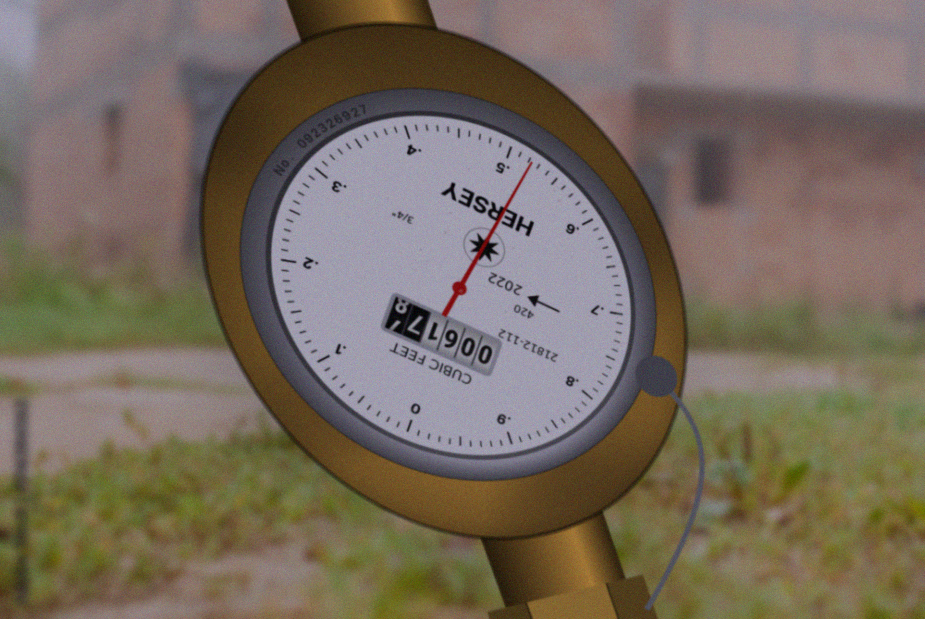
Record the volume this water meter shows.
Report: 6177.52 ft³
